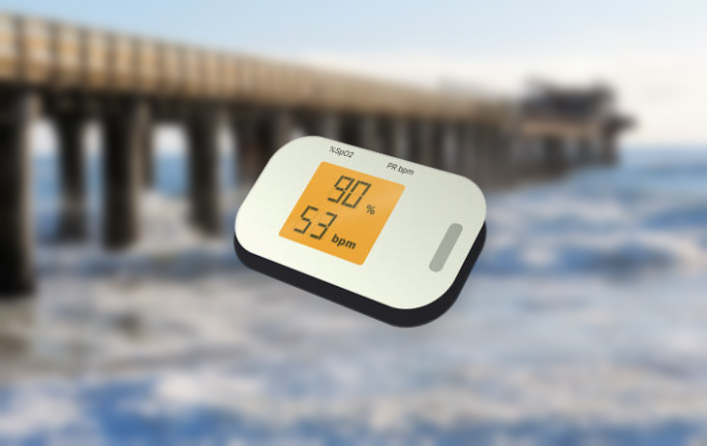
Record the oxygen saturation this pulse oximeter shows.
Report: 90 %
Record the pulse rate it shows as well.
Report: 53 bpm
